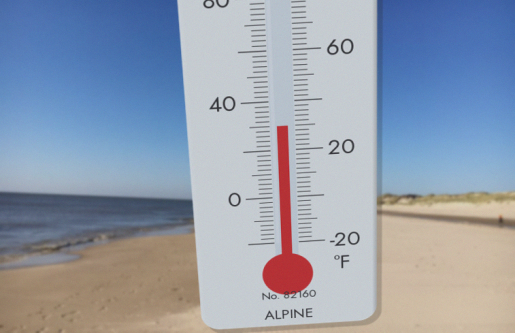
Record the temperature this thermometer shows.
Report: 30 °F
